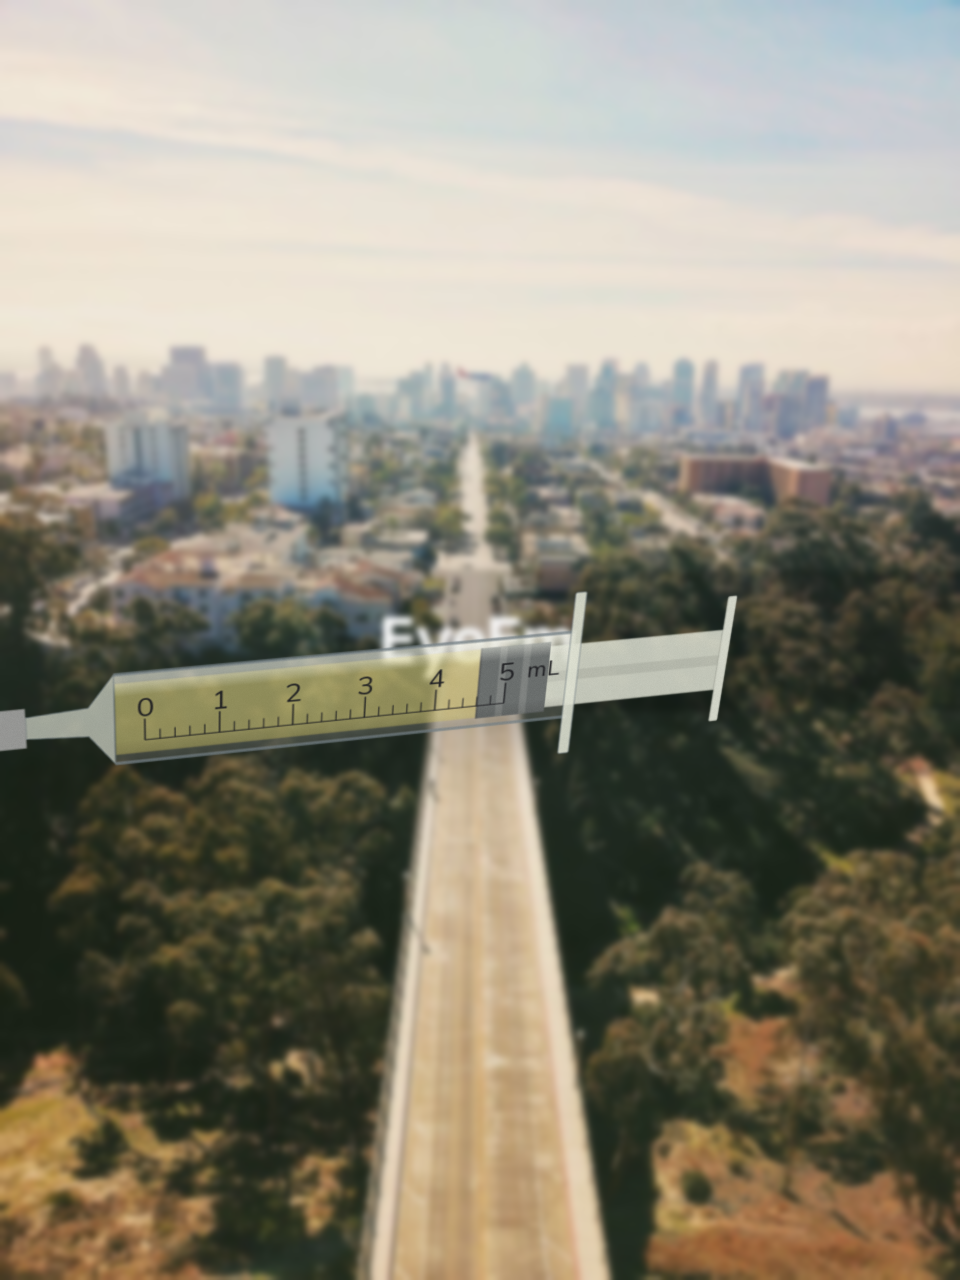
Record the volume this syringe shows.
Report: 4.6 mL
